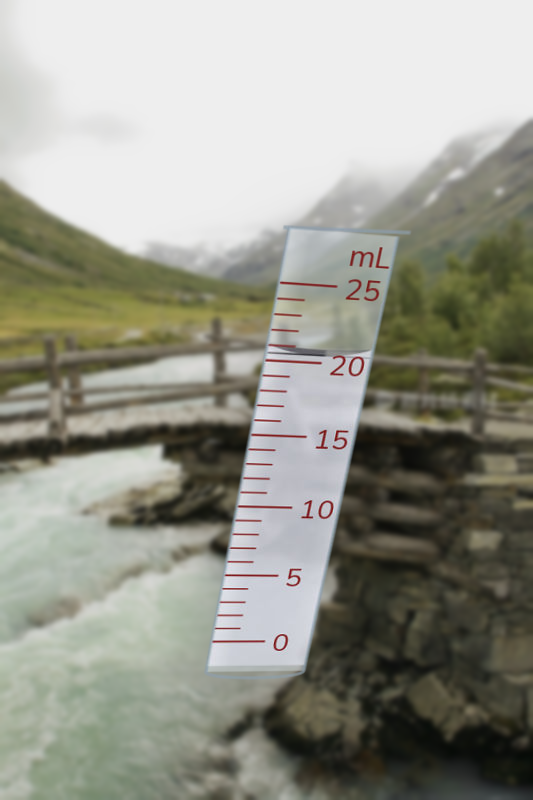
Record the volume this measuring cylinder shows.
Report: 20.5 mL
